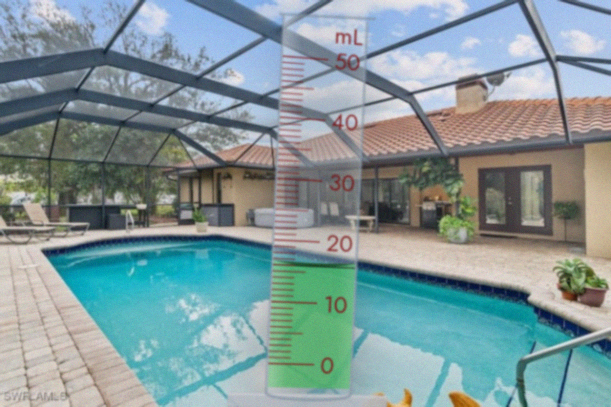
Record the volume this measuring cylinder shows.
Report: 16 mL
